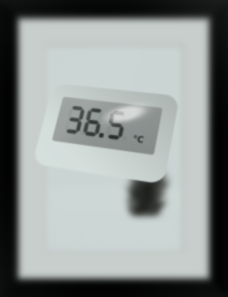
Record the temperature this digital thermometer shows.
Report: 36.5 °C
